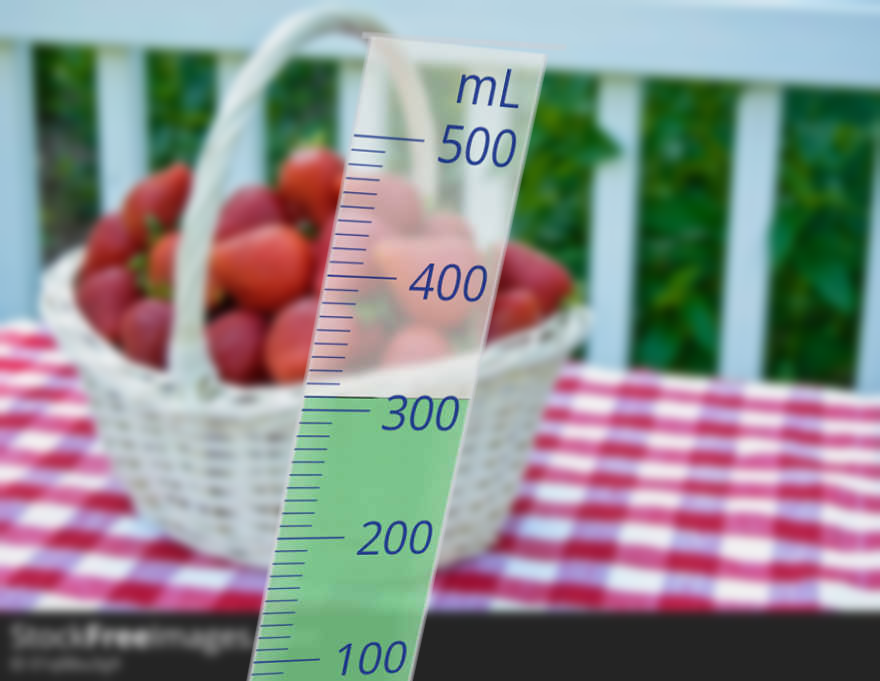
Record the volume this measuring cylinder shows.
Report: 310 mL
